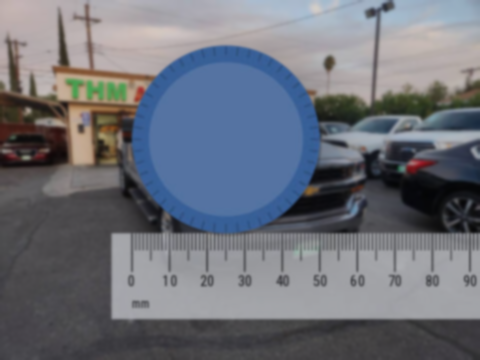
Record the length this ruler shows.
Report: 50 mm
